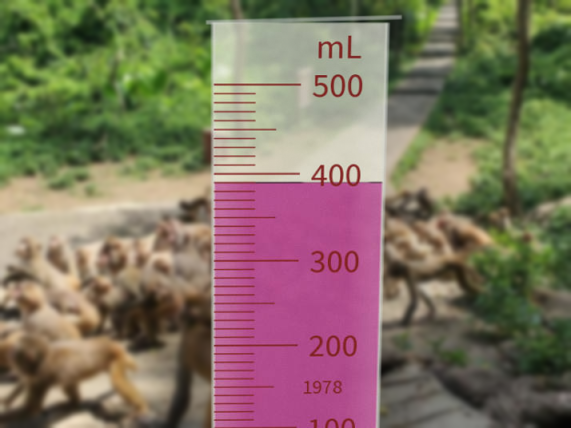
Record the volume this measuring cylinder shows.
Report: 390 mL
